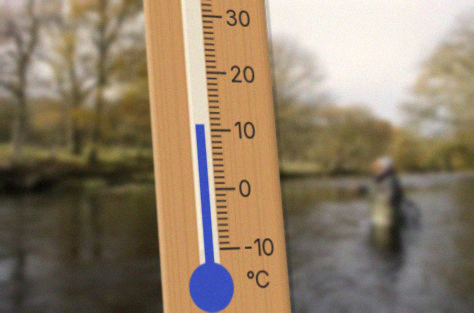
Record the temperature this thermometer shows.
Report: 11 °C
